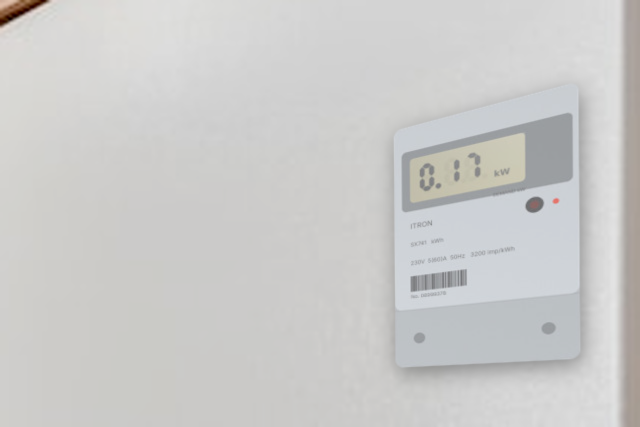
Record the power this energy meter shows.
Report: 0.17 kW
